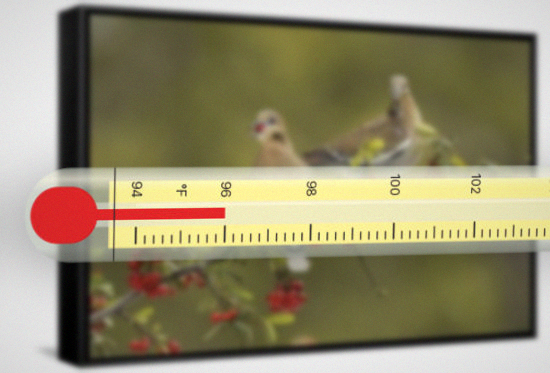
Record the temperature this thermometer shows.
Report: 96 °F
